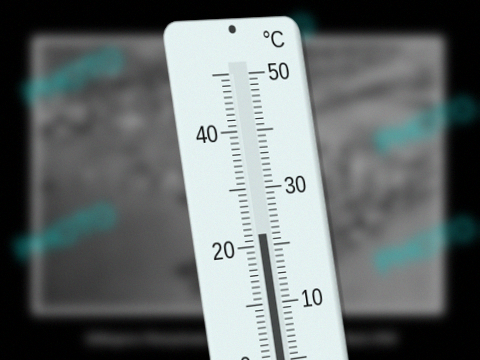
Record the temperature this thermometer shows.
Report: 22 °C
